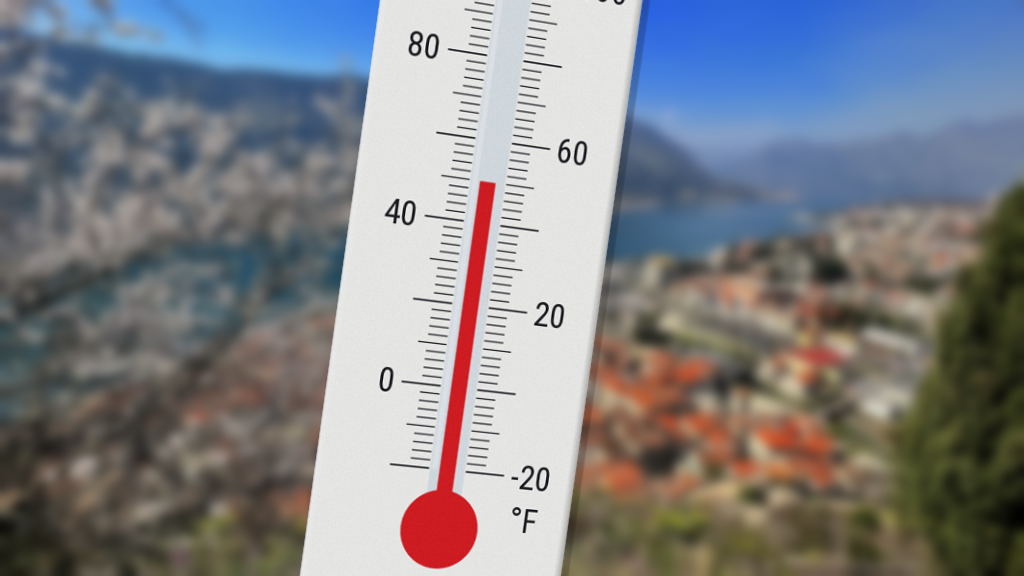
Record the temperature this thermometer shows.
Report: 50 °F
